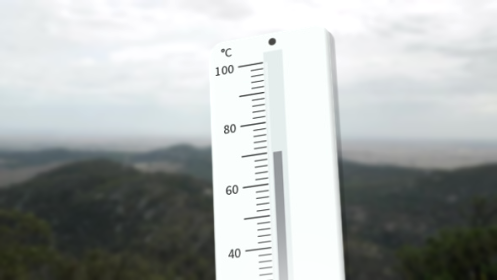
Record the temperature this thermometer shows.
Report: 70 °C
